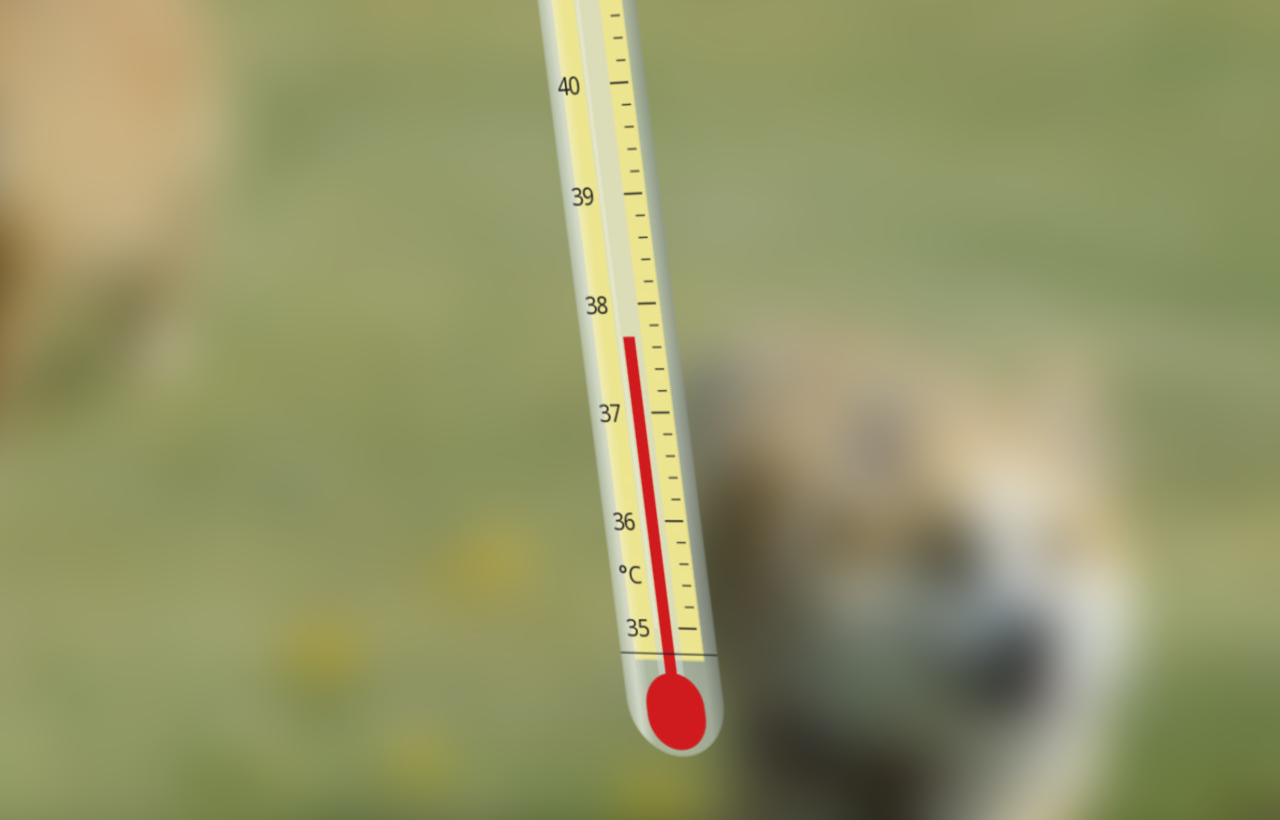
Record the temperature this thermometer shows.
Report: 37.7 °C
